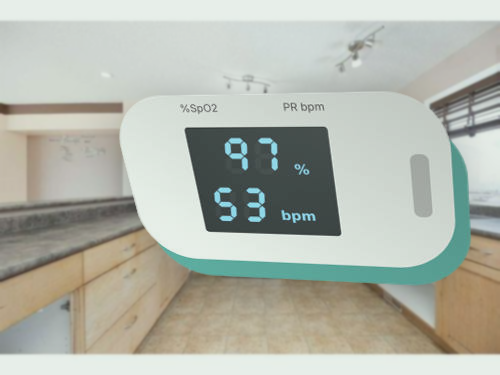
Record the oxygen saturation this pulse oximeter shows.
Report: 97 %
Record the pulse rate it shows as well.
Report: 53 bpm
